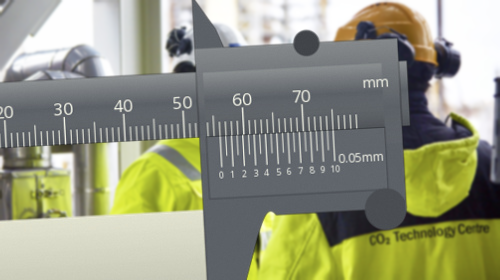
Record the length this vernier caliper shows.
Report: 56.0 mm
